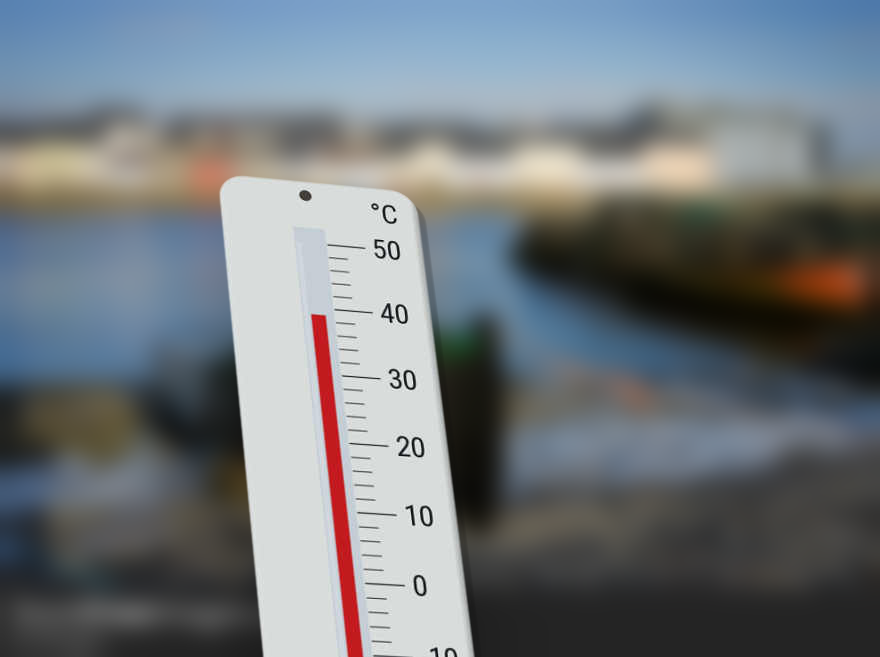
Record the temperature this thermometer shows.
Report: 39 °C
